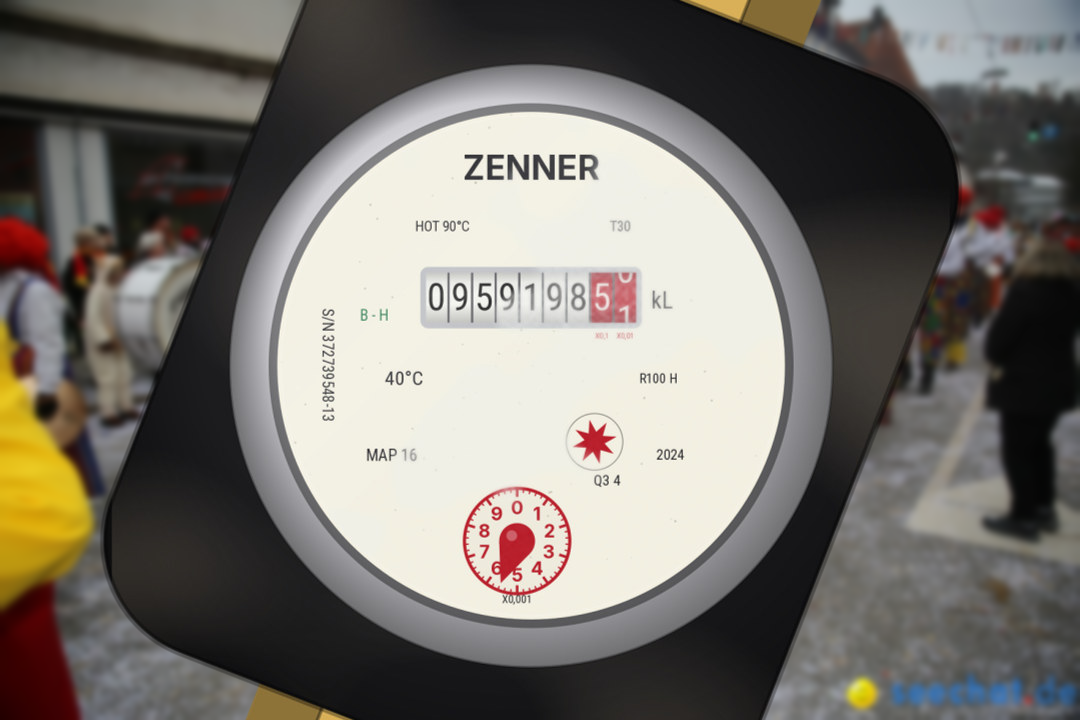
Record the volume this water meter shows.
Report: 959198.505 kL
